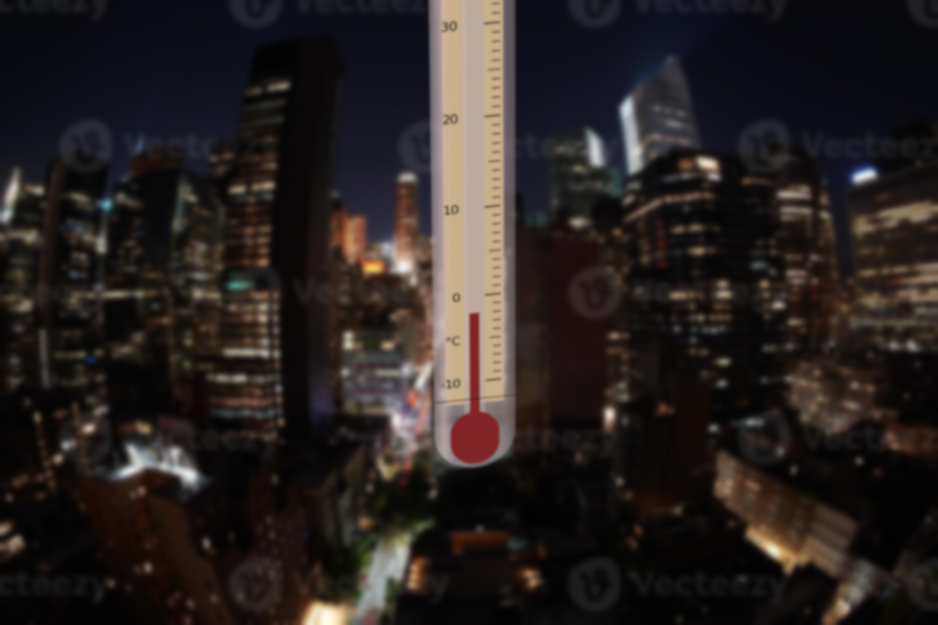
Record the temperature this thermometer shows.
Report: -2 °C
